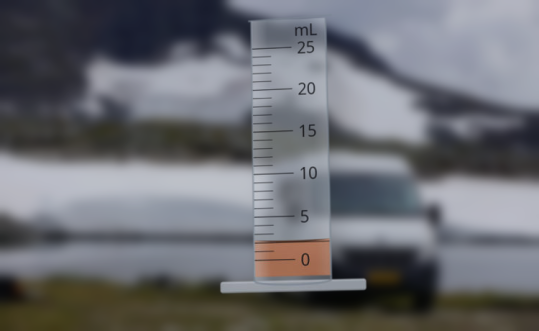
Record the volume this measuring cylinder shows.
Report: 2 mL
